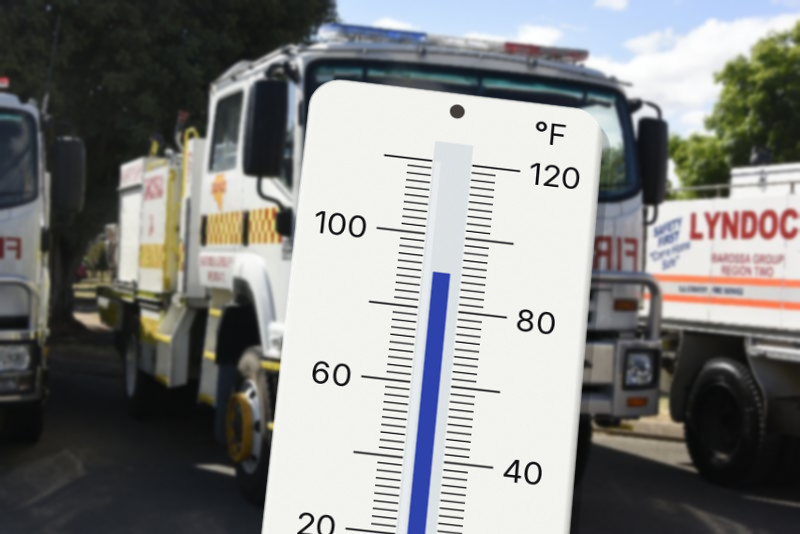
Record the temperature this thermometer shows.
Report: 90 °F
